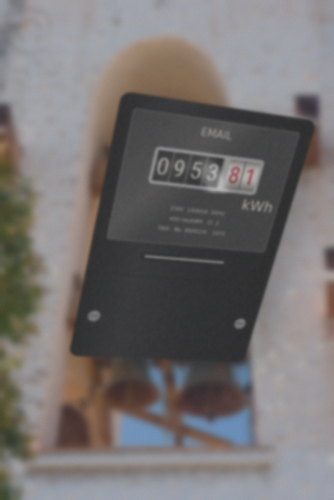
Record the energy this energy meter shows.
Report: 953.81 kWh
